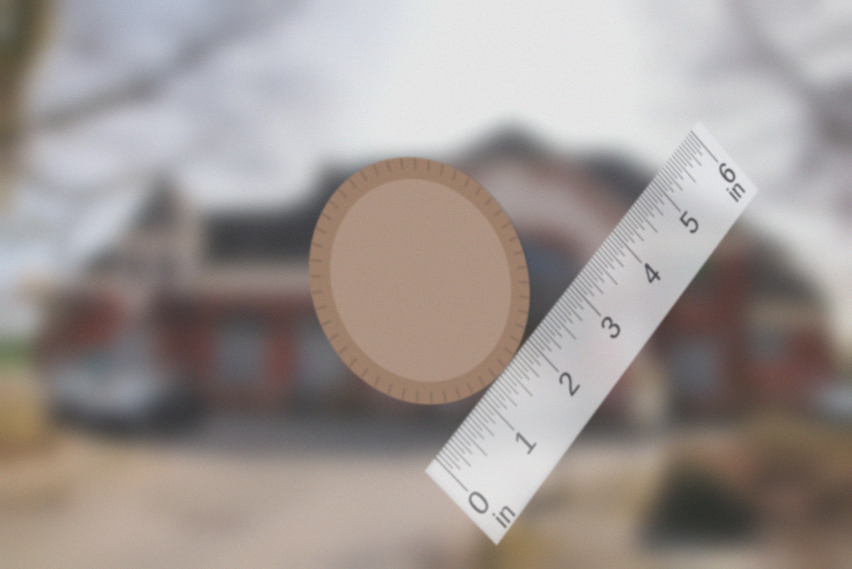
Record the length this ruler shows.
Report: 3 in
